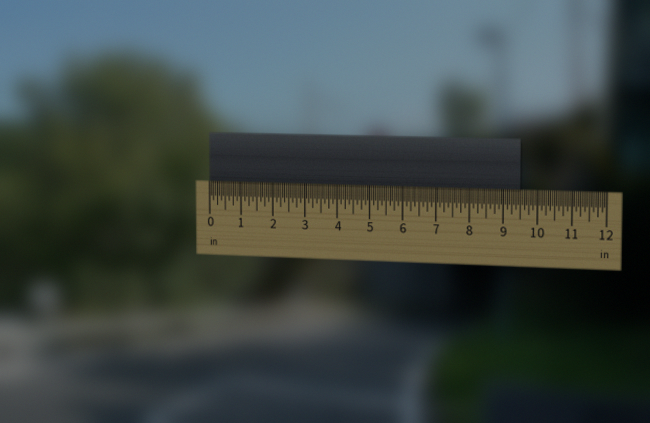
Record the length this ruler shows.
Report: 9.5 in
